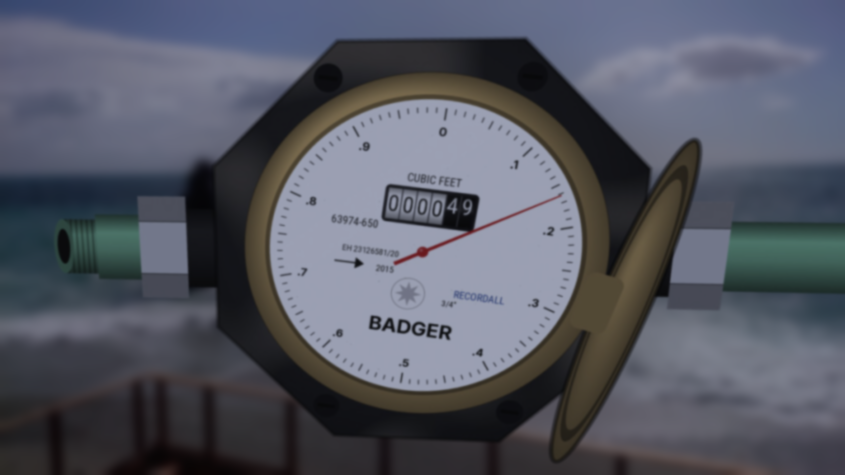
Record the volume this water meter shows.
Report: 49.16 ft³
